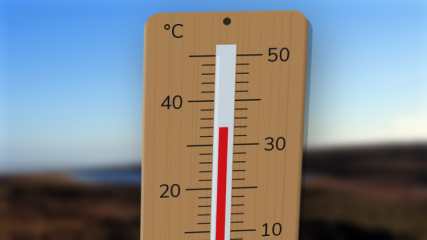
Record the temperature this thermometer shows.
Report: 34 °C
